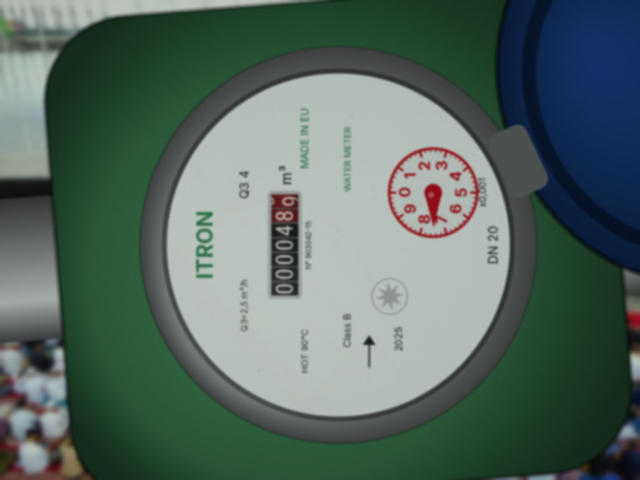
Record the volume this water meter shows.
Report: 4.887 m³
